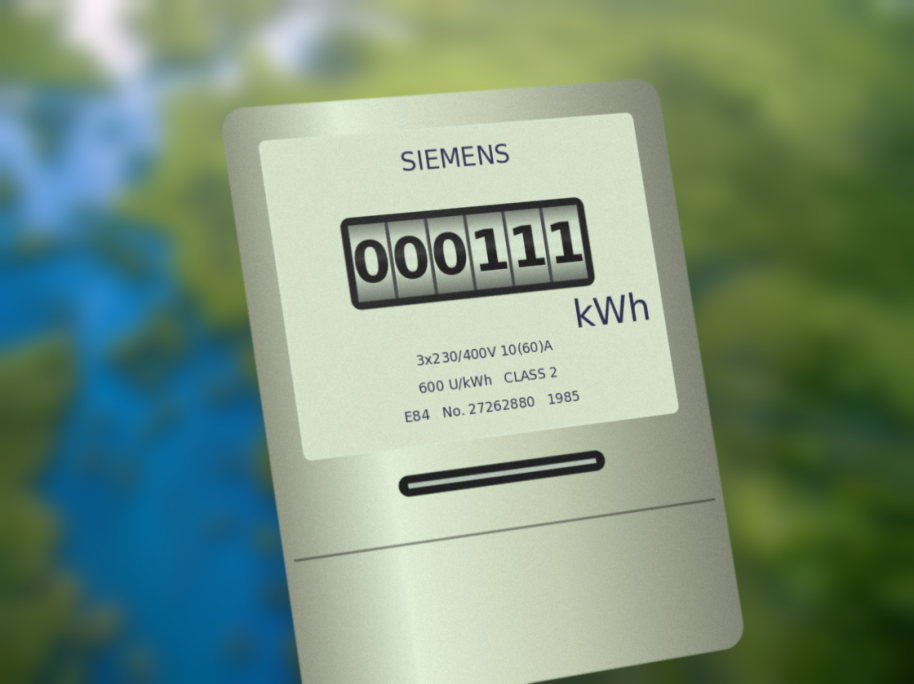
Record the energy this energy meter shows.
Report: 111 kWh
